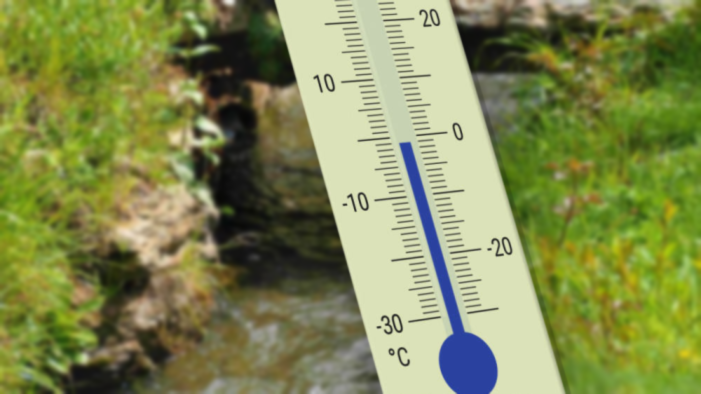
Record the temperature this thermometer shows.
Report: -1 °C
